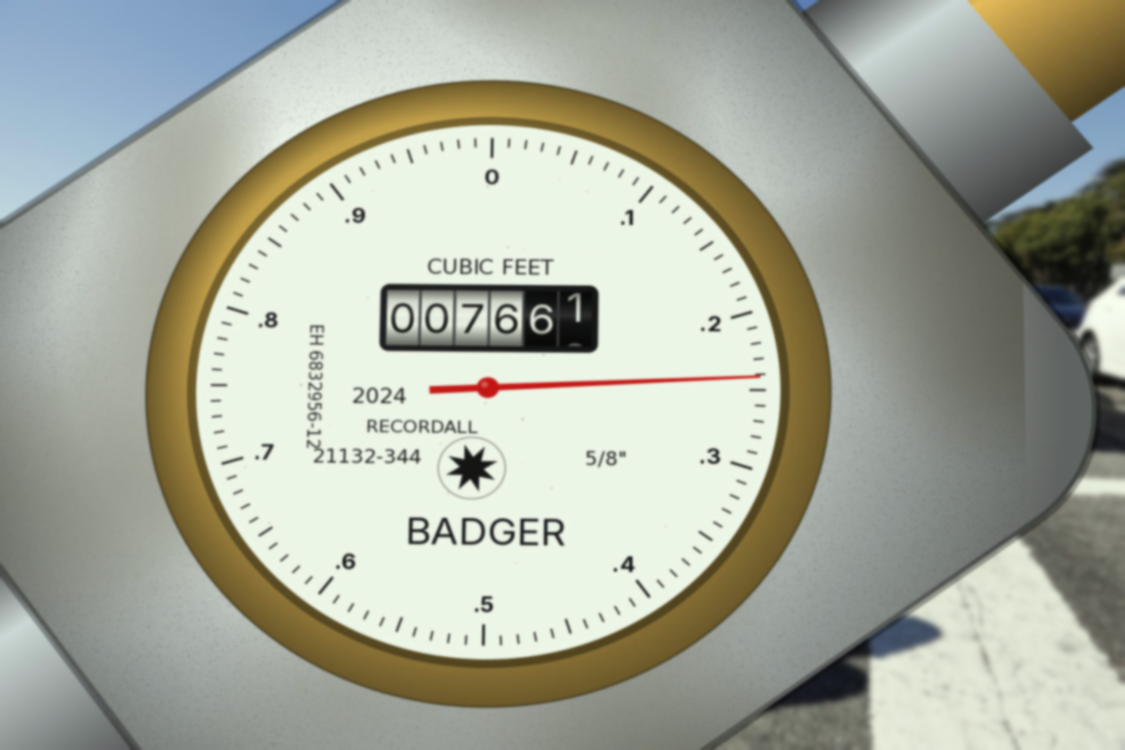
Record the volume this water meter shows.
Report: 7661.24 ft³
